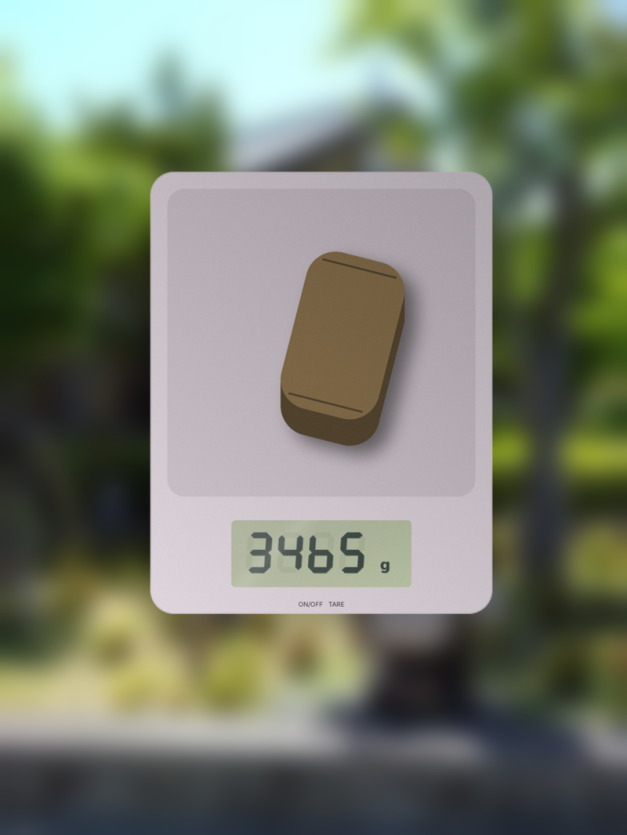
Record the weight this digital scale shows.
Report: 3465 g
